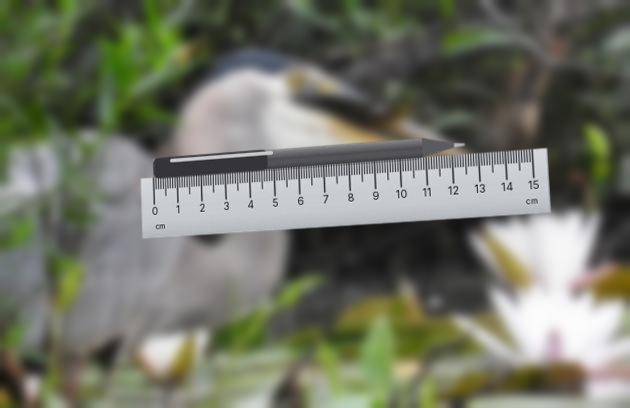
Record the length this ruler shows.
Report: 12.5 cm
